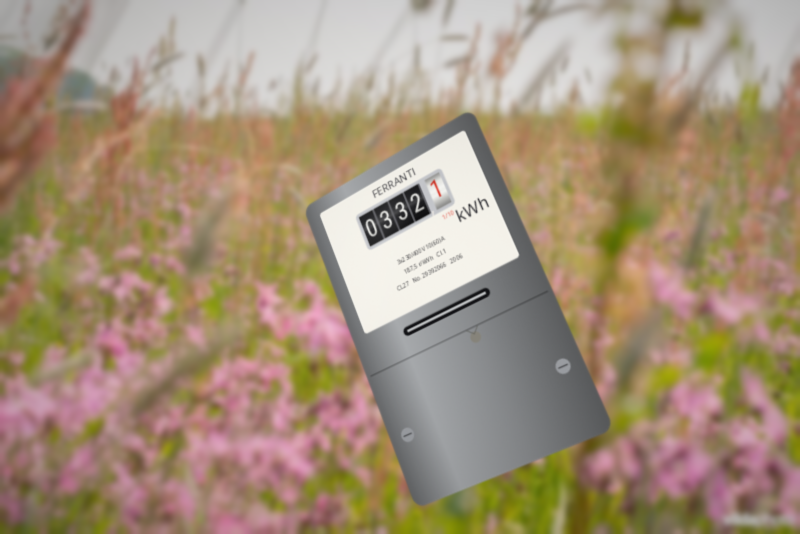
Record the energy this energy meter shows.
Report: 332.1 kWh
